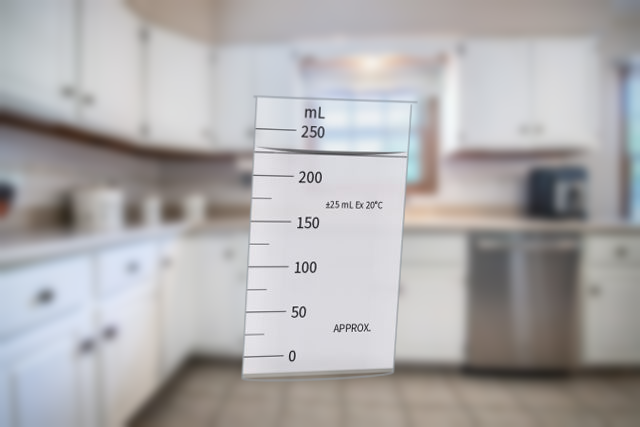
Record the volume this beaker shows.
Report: 225 mL
